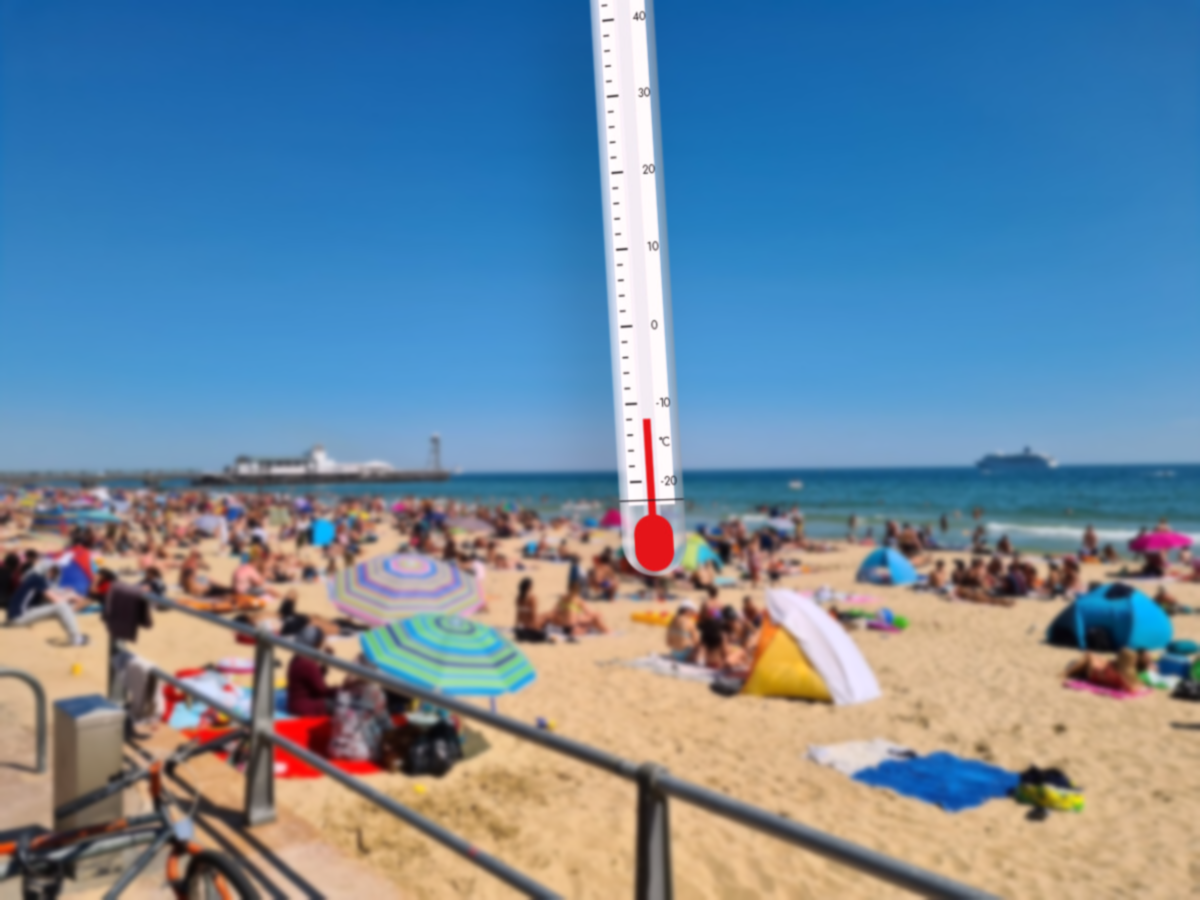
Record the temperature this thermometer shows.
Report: -12 °C
